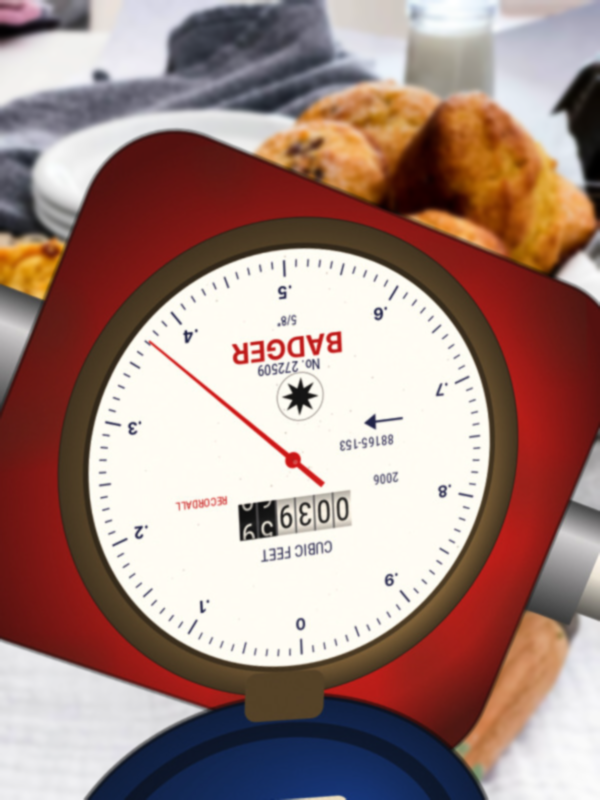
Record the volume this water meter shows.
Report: 3959.37 ft³
